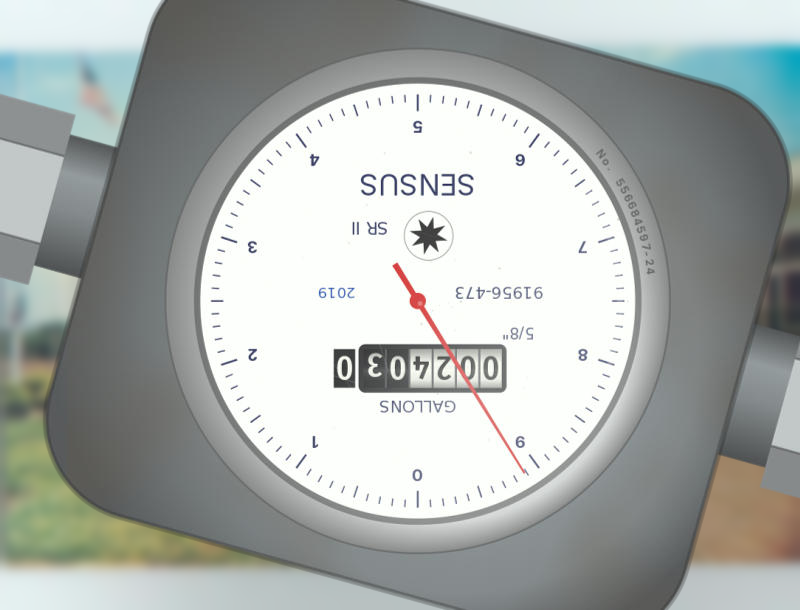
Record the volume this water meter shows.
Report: 24029.1 gal
